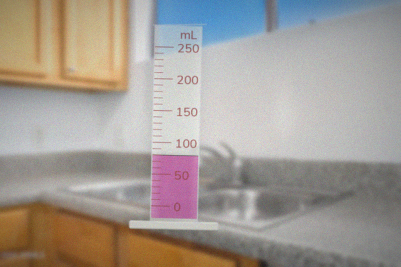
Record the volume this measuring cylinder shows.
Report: 80 mL
